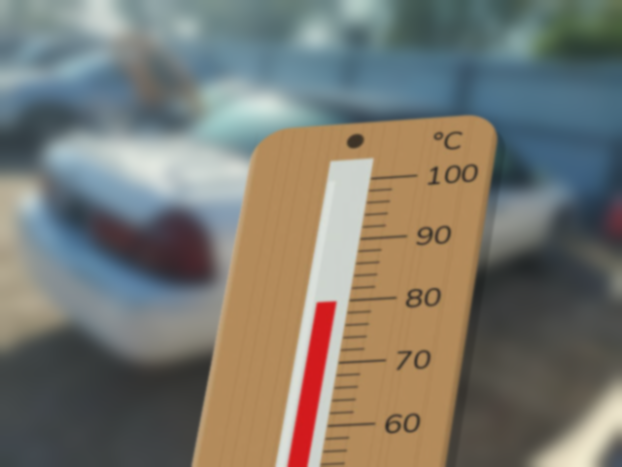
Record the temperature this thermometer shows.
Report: 80 °C
